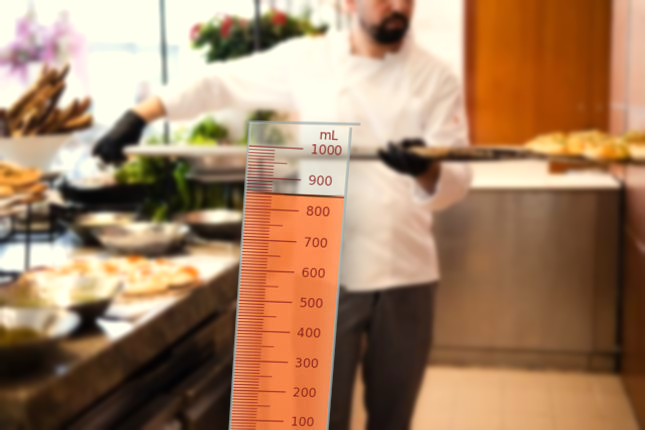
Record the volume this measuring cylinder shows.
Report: 850 mL
